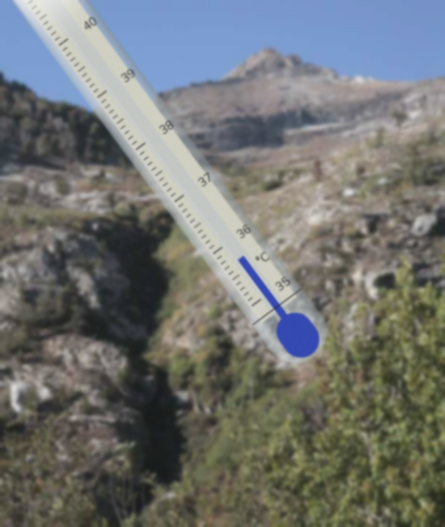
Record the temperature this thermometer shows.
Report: 35.7 °C
